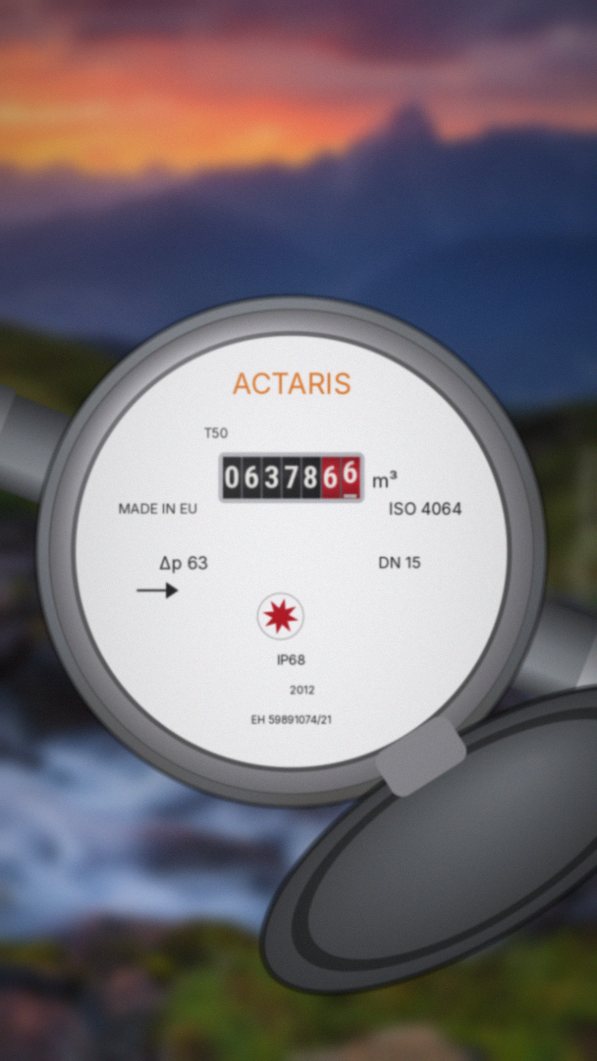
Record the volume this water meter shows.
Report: 6378.66 m³
